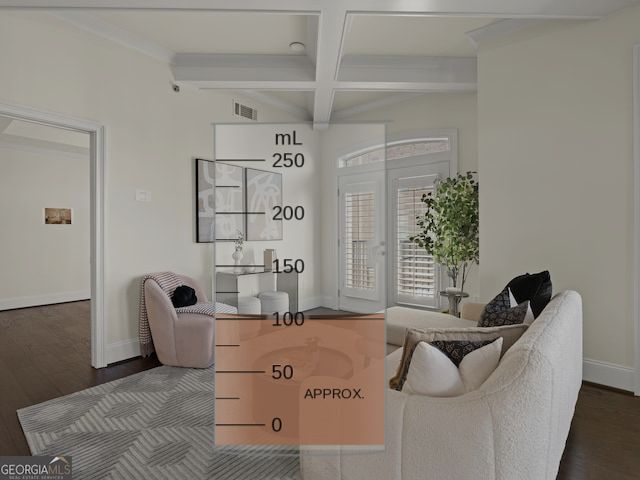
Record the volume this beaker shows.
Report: 100 mL
